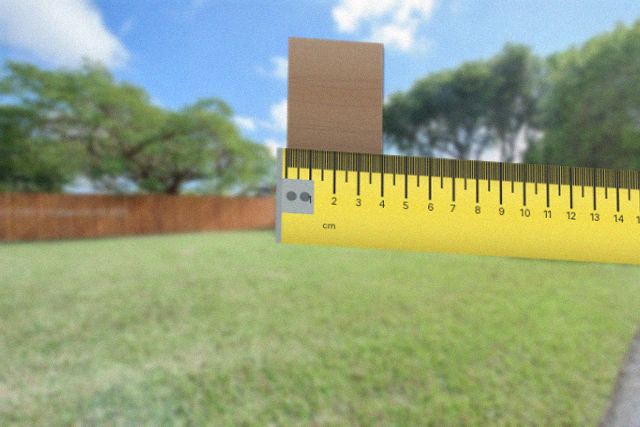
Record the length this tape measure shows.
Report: 4 cm
